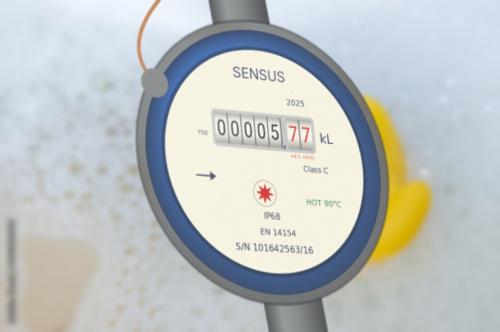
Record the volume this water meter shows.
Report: 5.77 kL
